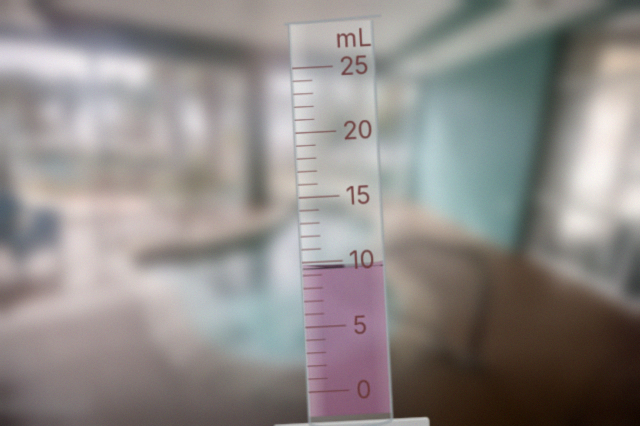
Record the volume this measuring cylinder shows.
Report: 9.5 mL
